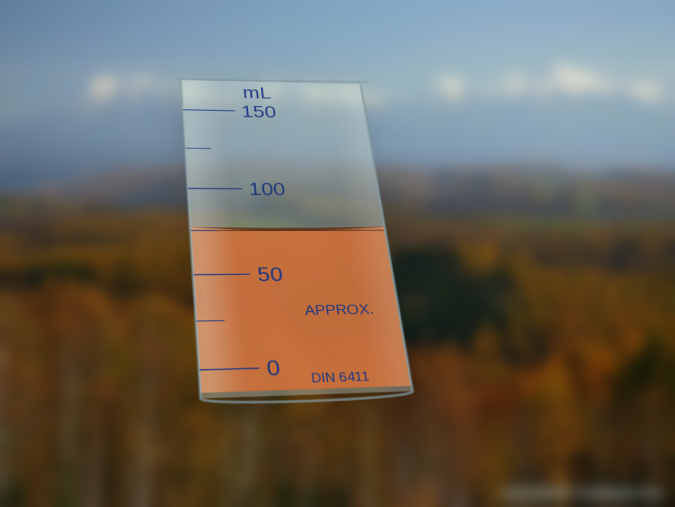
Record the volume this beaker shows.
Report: 75 mL
